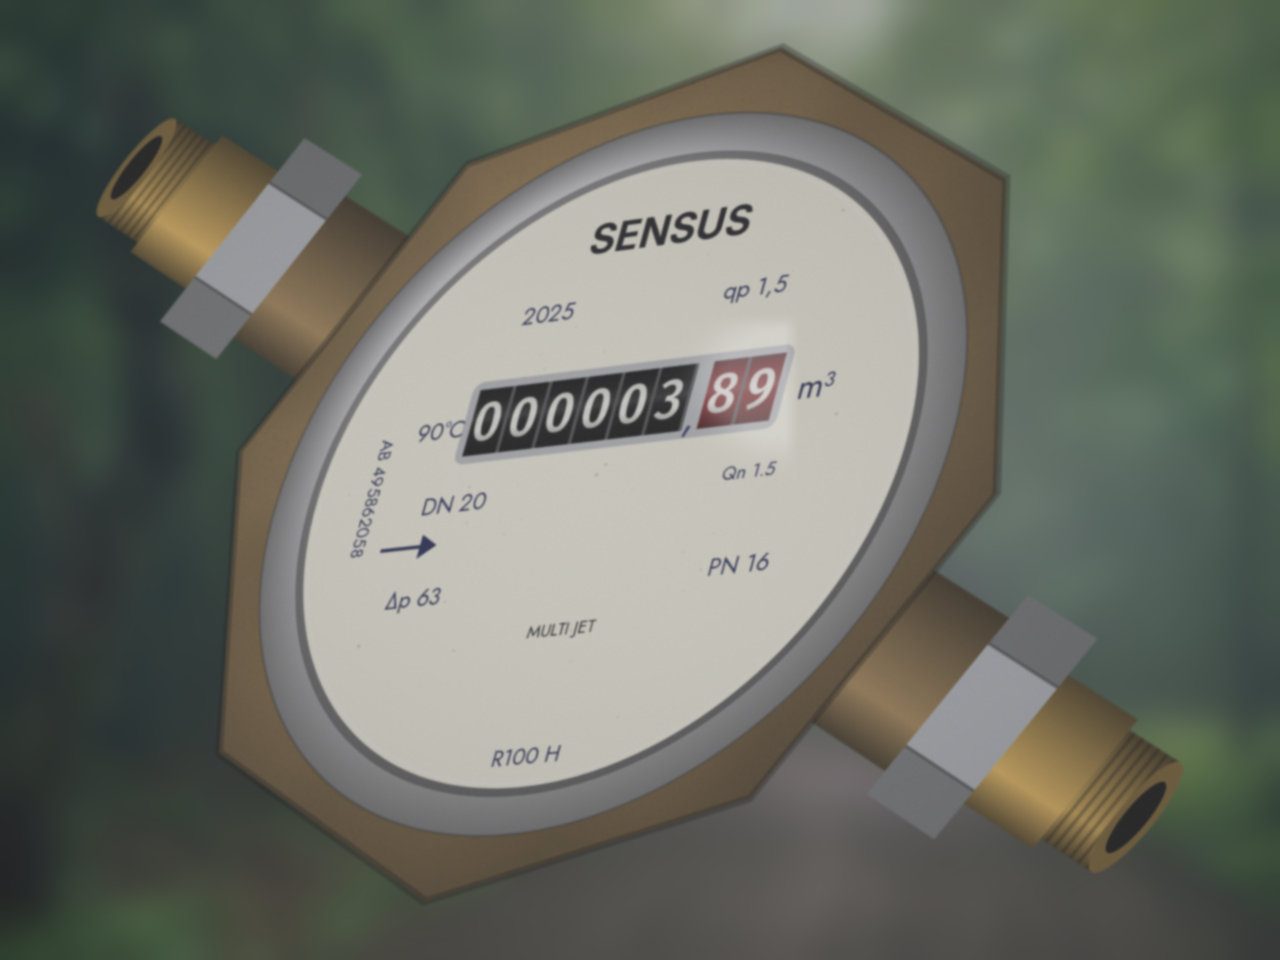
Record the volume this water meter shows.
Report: 3.89 m³
